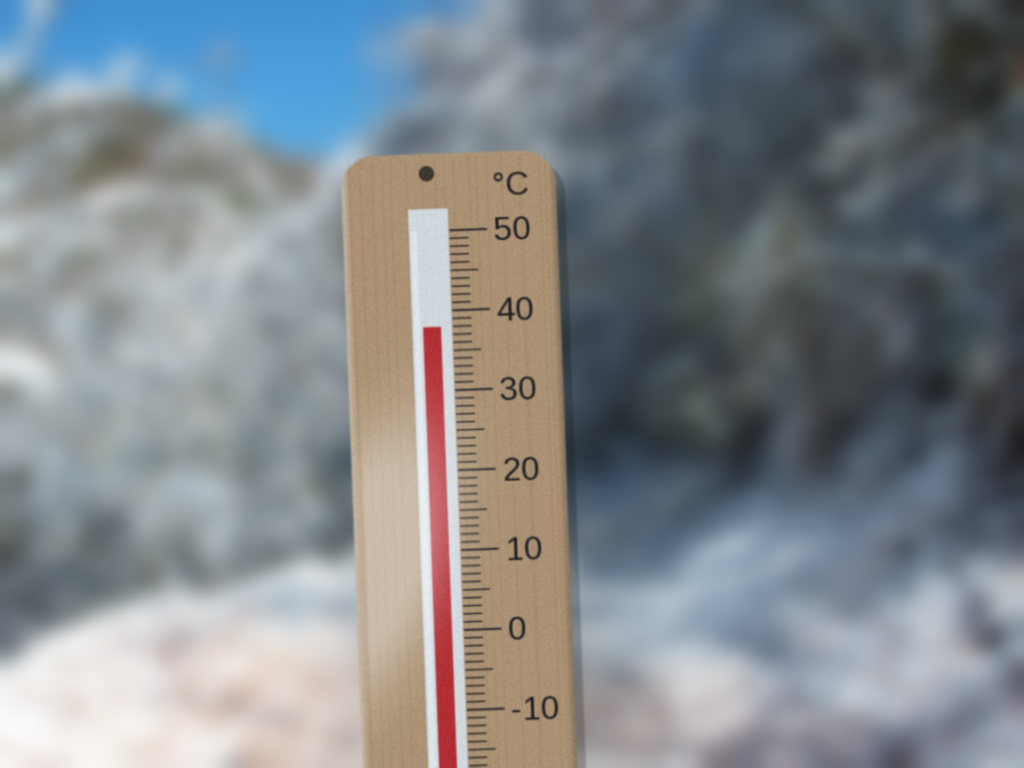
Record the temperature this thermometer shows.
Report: 38 °C
